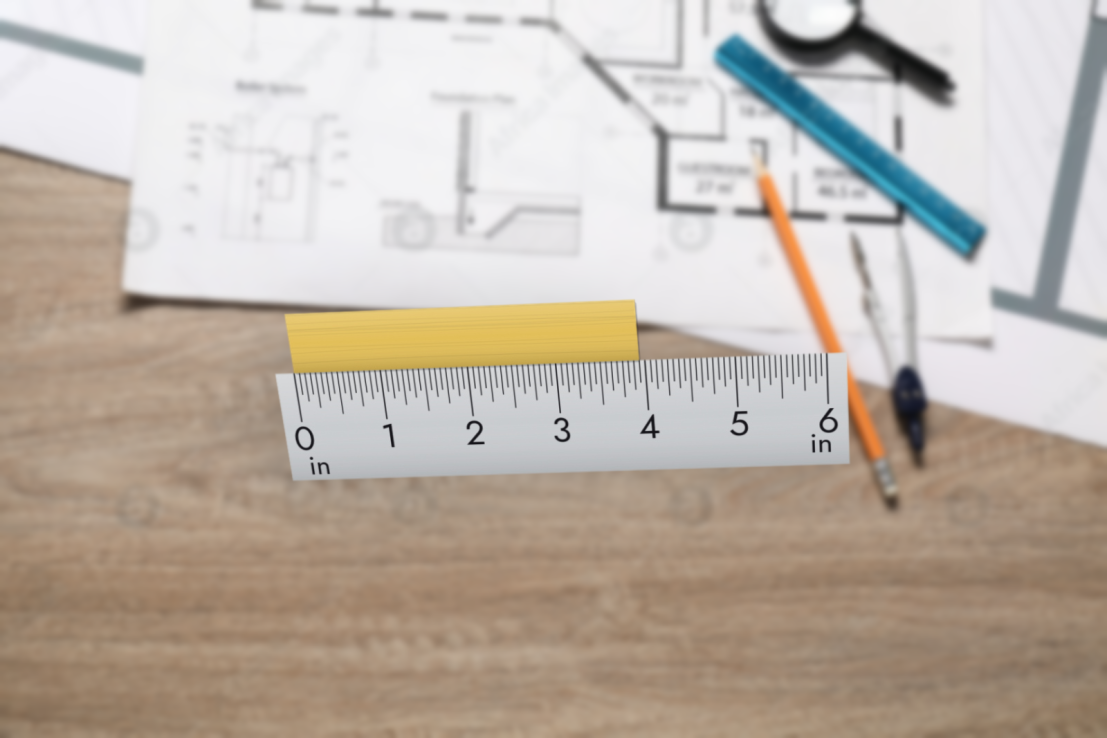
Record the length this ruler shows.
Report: 3.9375 in
